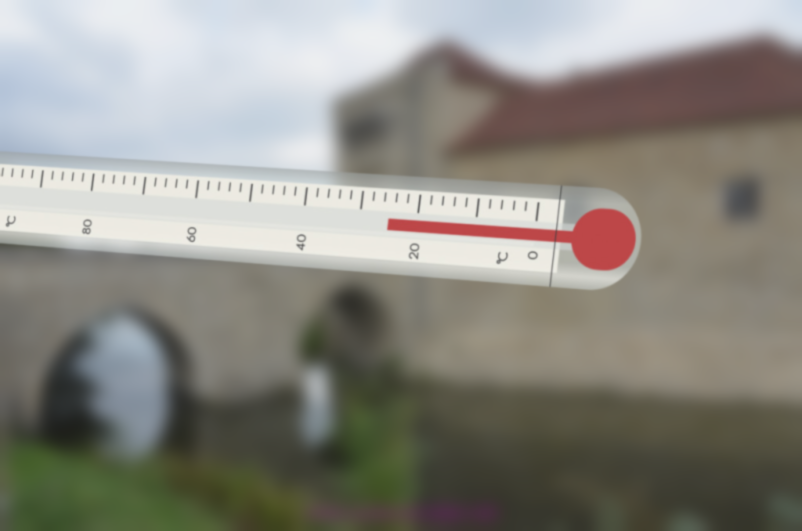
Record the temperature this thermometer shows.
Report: 25 °C
